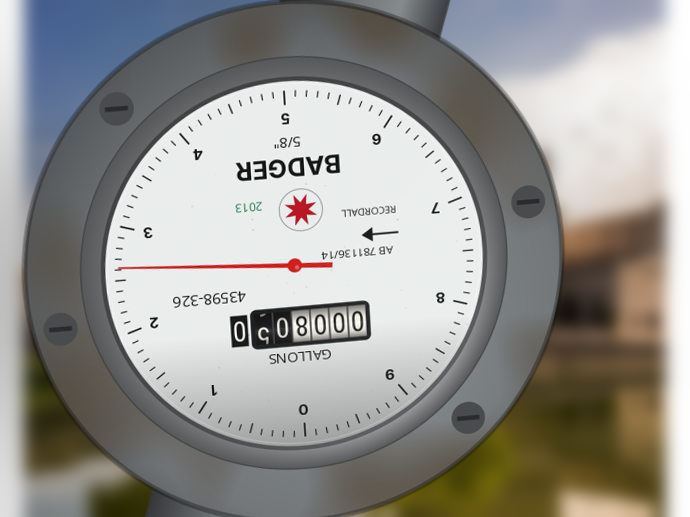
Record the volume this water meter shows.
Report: 8052.6 gal
